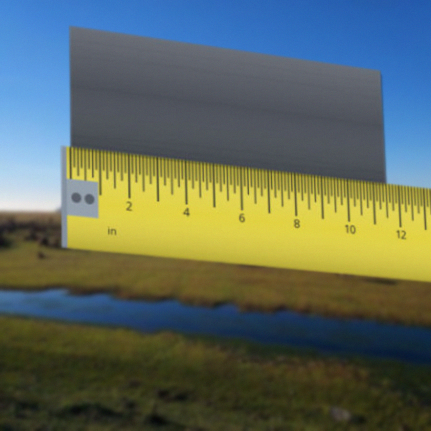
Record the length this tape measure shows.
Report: 11.5 in
